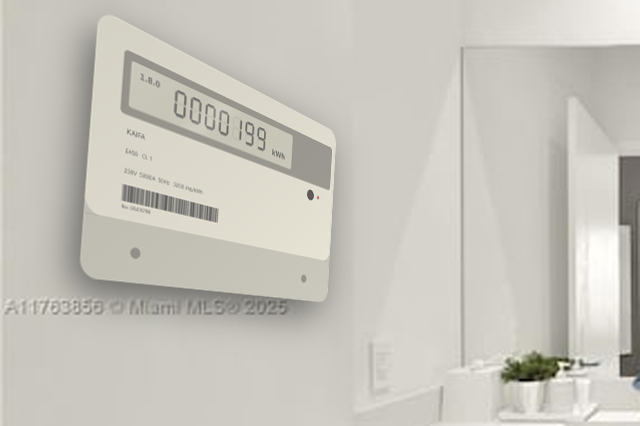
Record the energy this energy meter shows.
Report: 199 kWh
